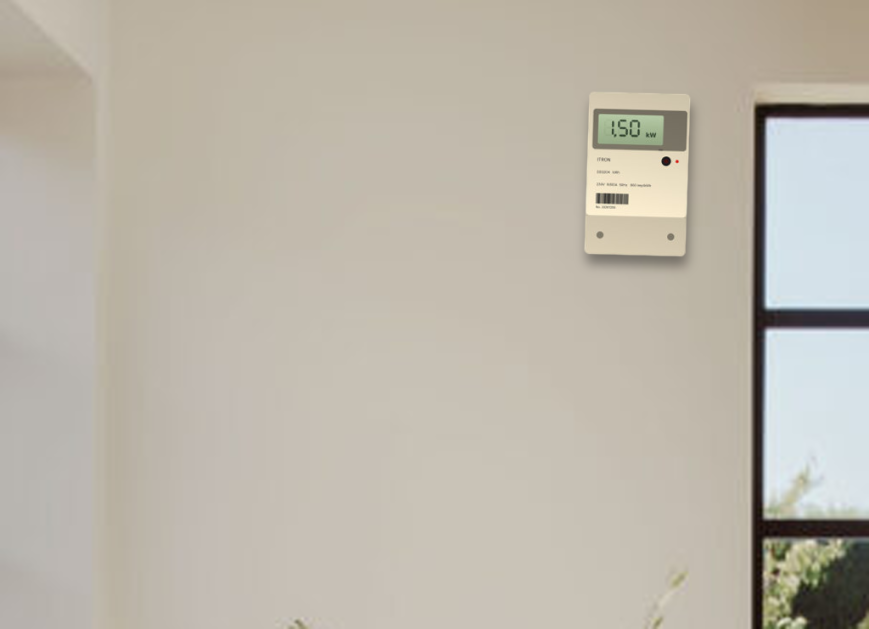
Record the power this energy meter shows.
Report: 1.50 kW
